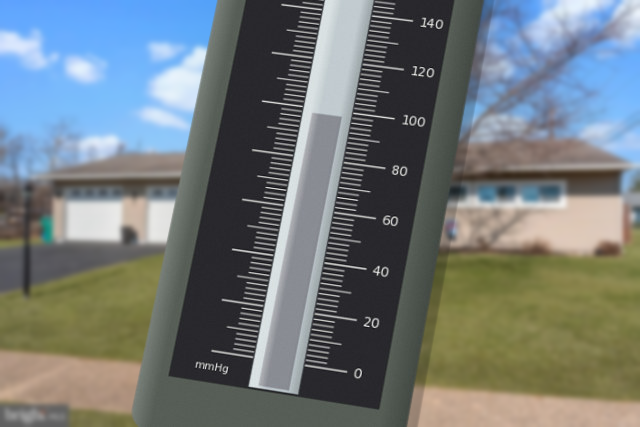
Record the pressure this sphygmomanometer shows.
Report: 98 mmHg
